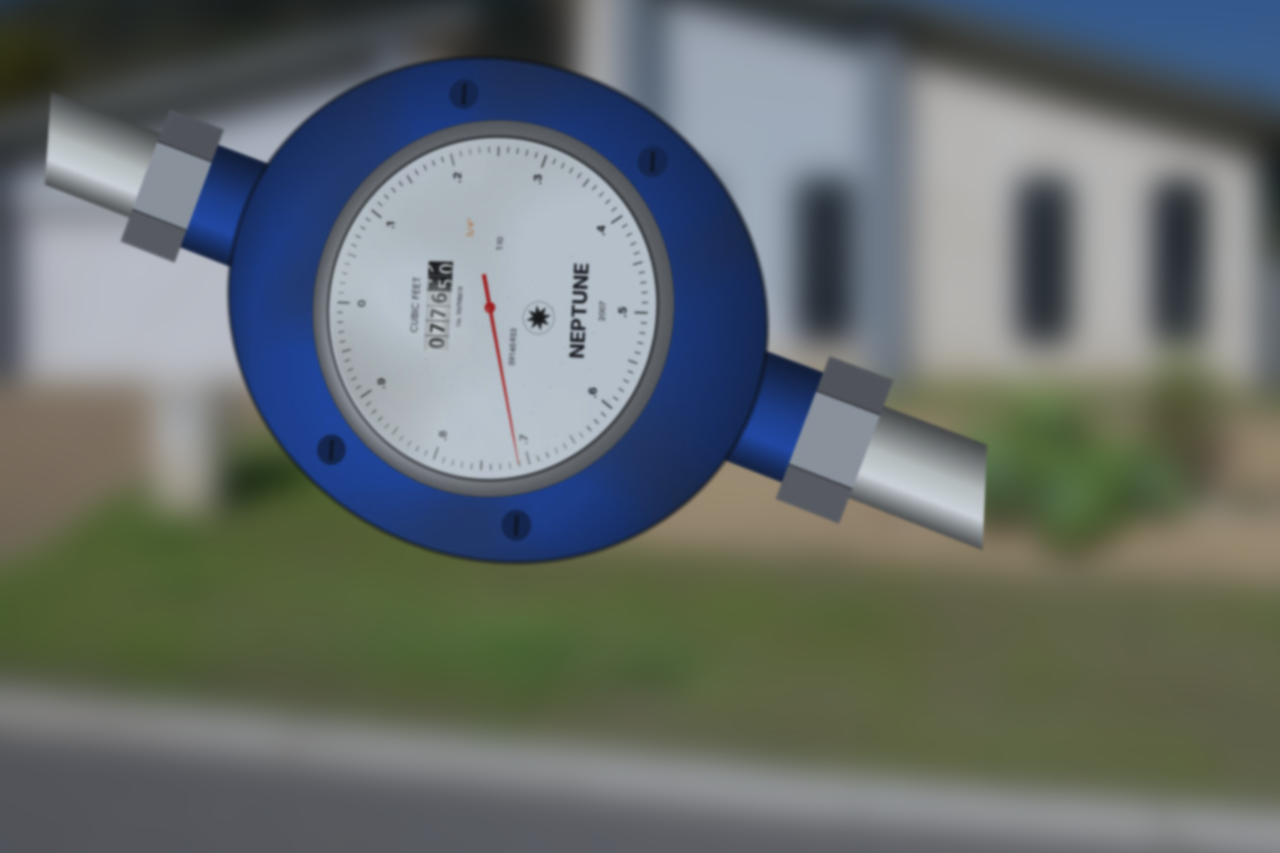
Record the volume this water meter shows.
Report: 77649.71 ft³
